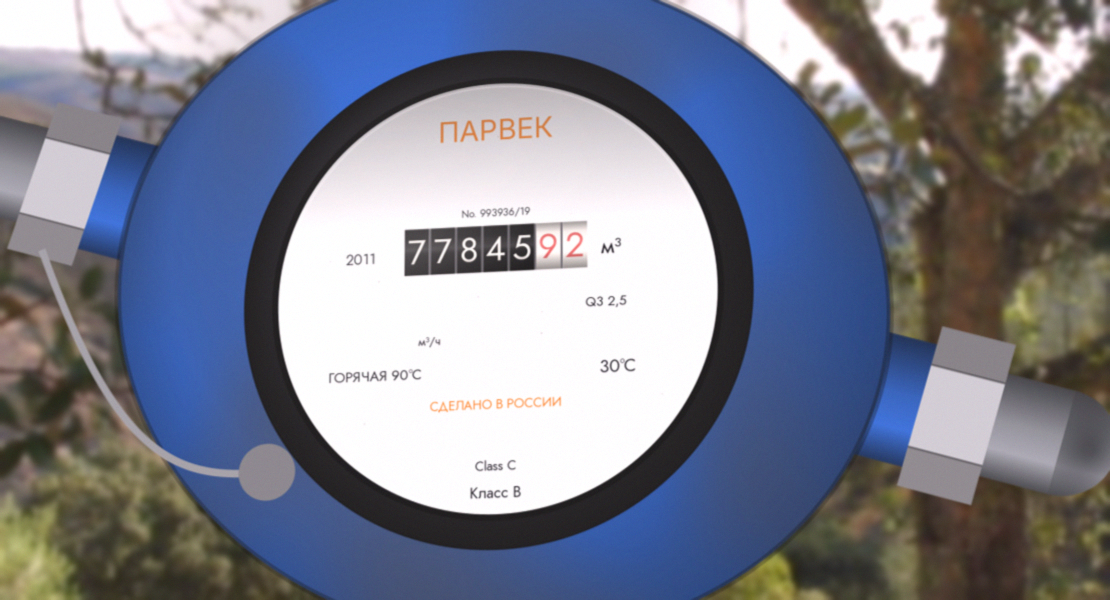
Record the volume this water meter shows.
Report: 77845.92 m³
